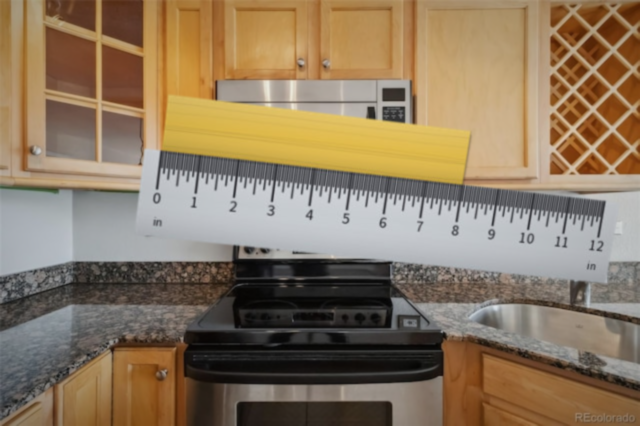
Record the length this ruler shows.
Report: 8 in
